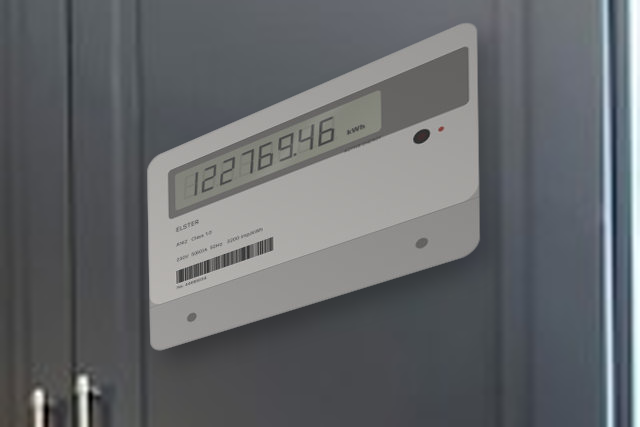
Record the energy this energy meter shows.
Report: 122769.46 kWh
